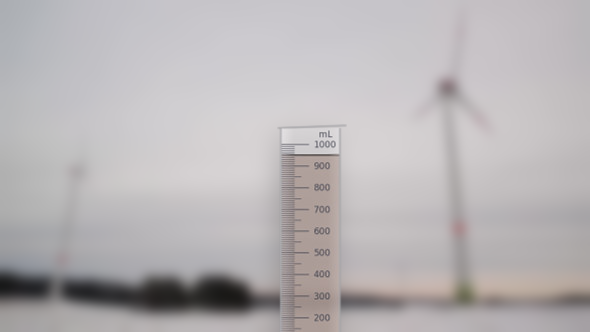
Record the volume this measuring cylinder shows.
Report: 950 mL
